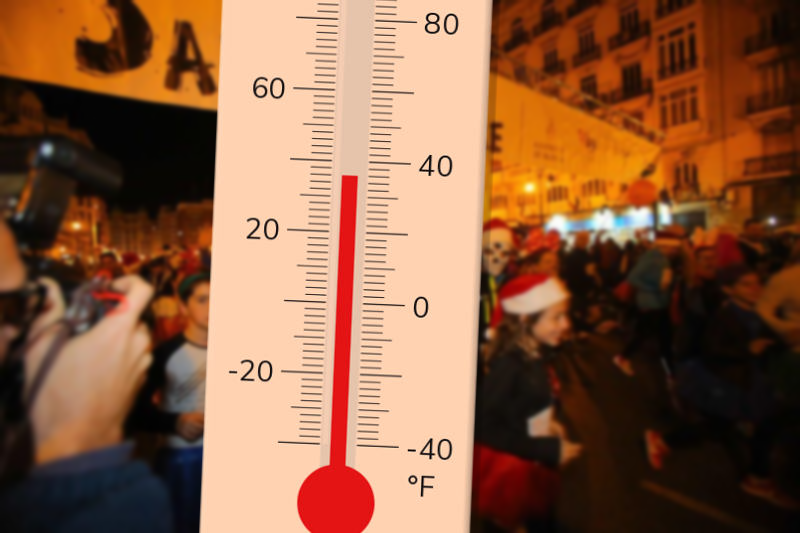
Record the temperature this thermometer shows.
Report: 36 °F
